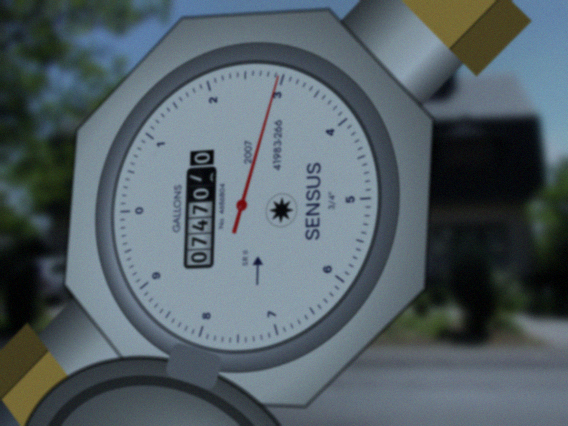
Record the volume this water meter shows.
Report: 747072.9 gal
